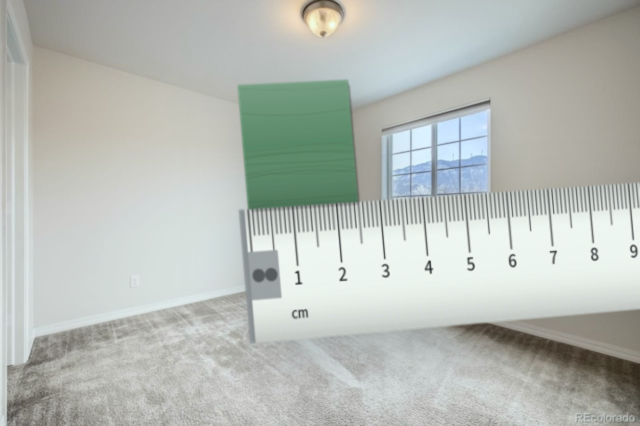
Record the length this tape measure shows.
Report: 2.5 cm
